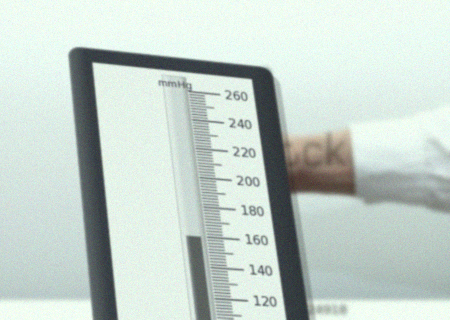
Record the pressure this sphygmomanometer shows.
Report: 160 mmHg
